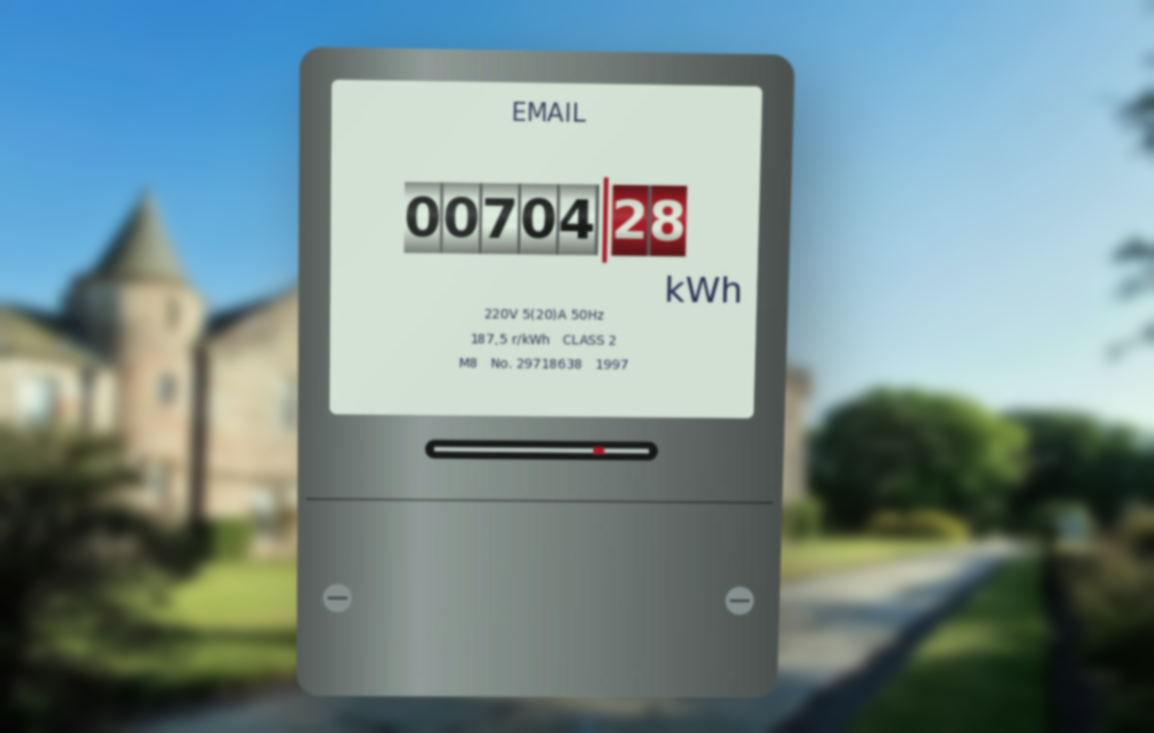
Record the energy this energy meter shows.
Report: 704.28 kWh
